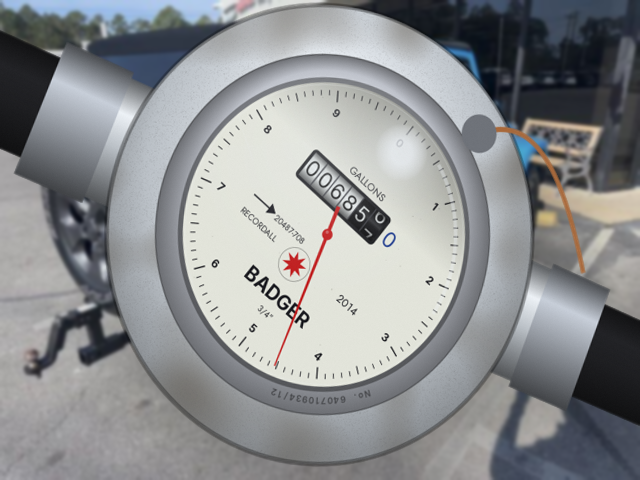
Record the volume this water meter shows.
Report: 68564.5 gal
